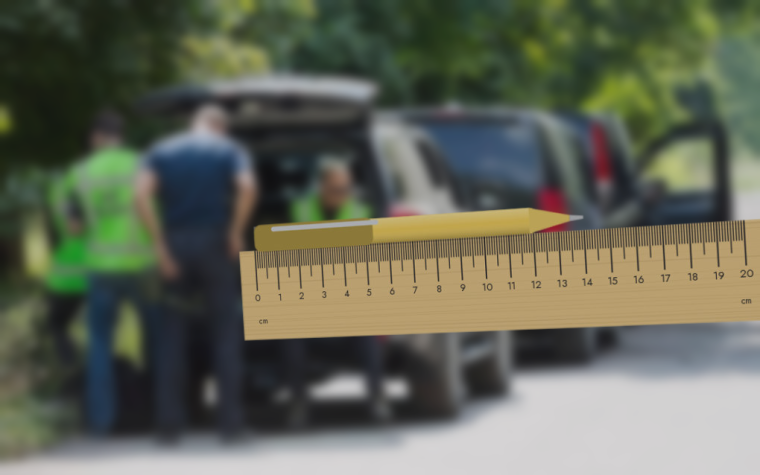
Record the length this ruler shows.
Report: 14 cm
